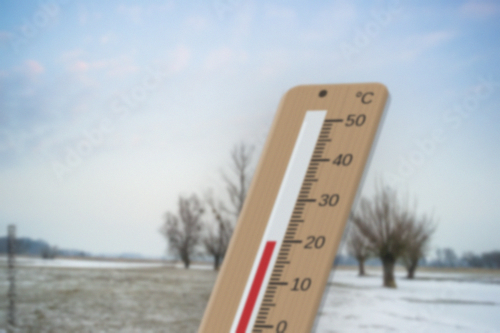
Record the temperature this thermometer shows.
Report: 20 °C
